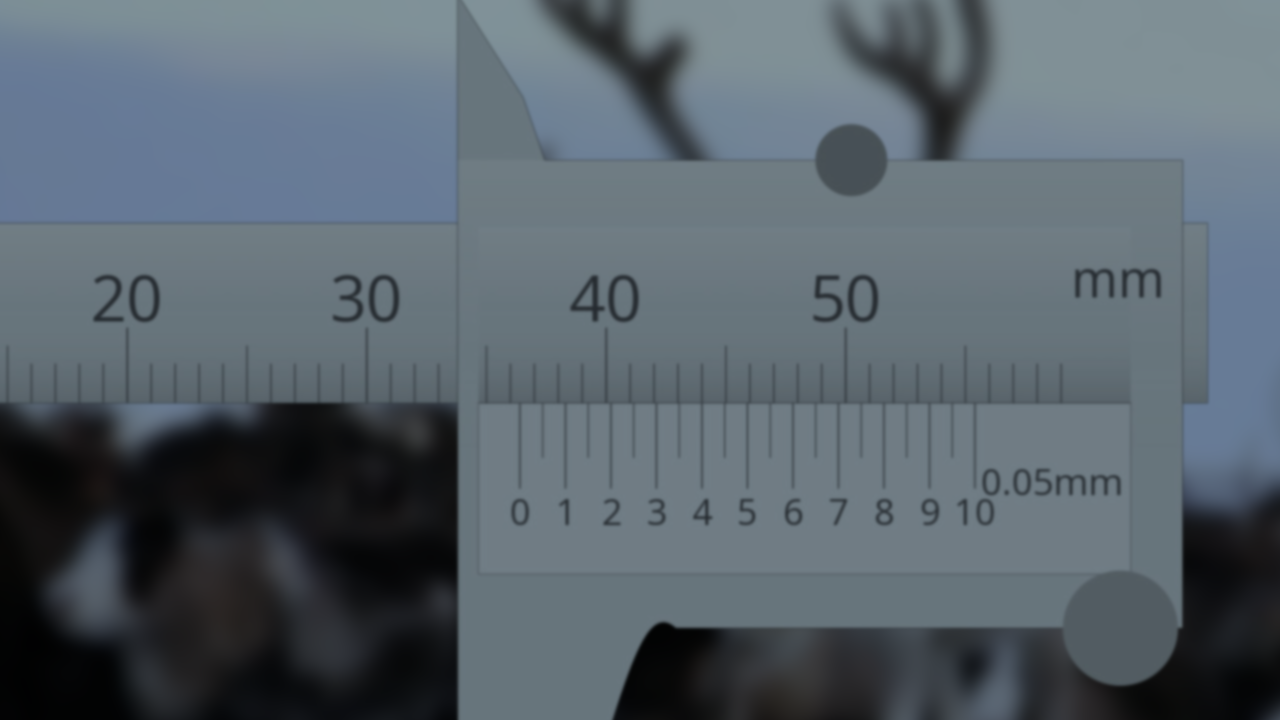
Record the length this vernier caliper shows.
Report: 36.4 mm
